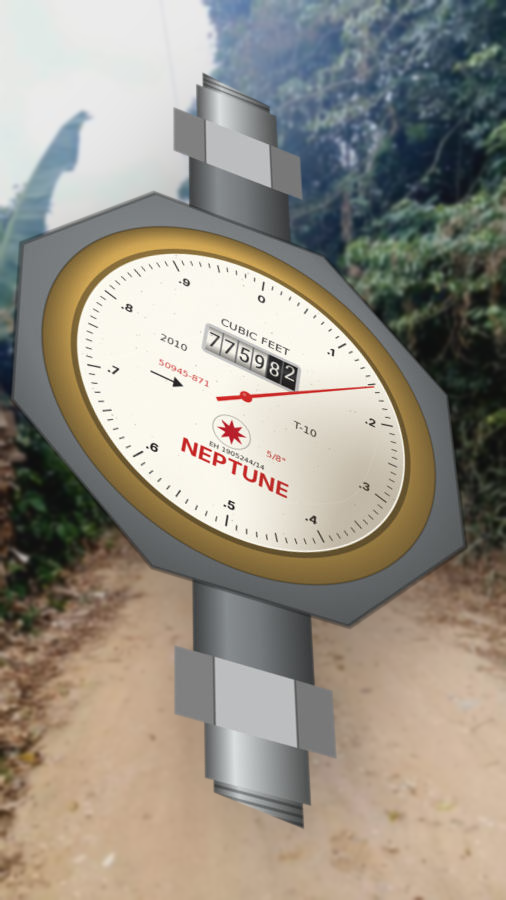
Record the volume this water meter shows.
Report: 775982.15 ft³
